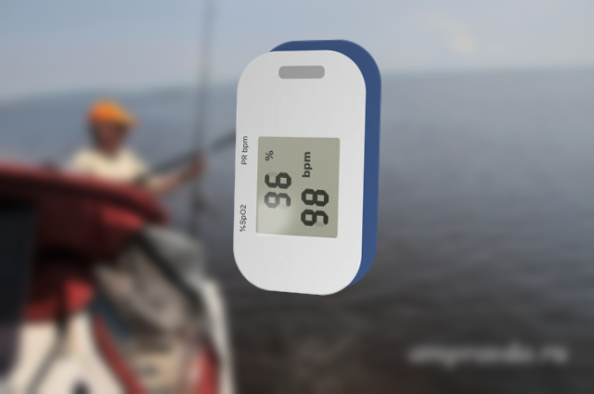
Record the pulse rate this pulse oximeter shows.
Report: 98 bpm
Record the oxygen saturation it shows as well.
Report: 96 %
